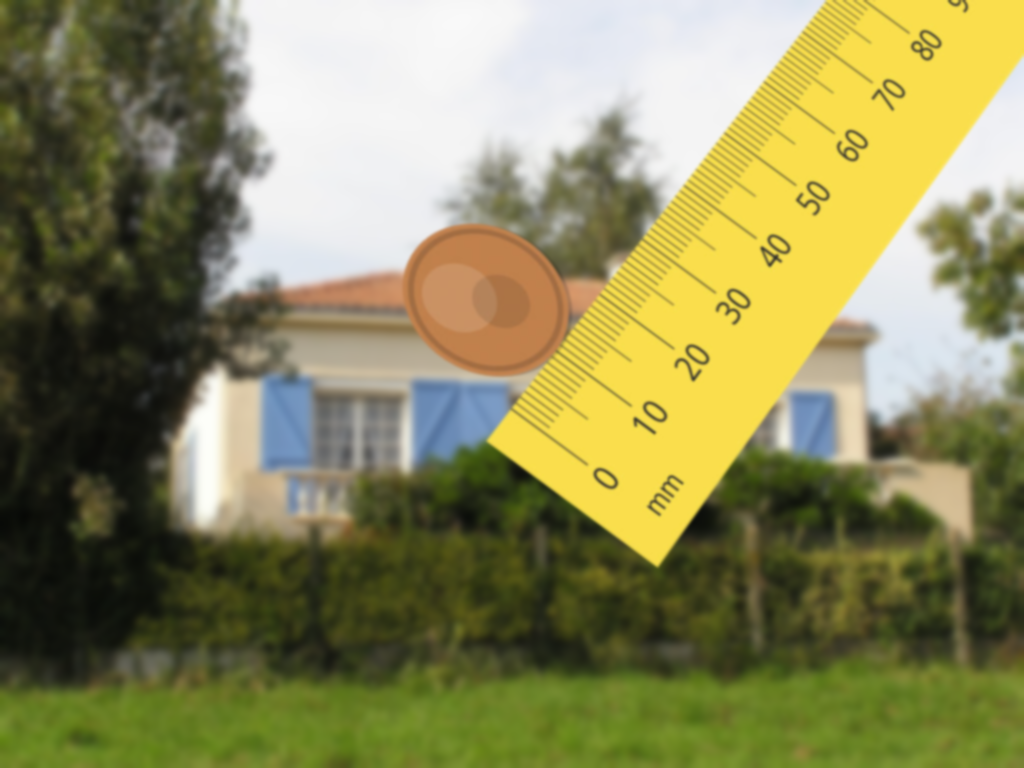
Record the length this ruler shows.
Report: 20 mm
